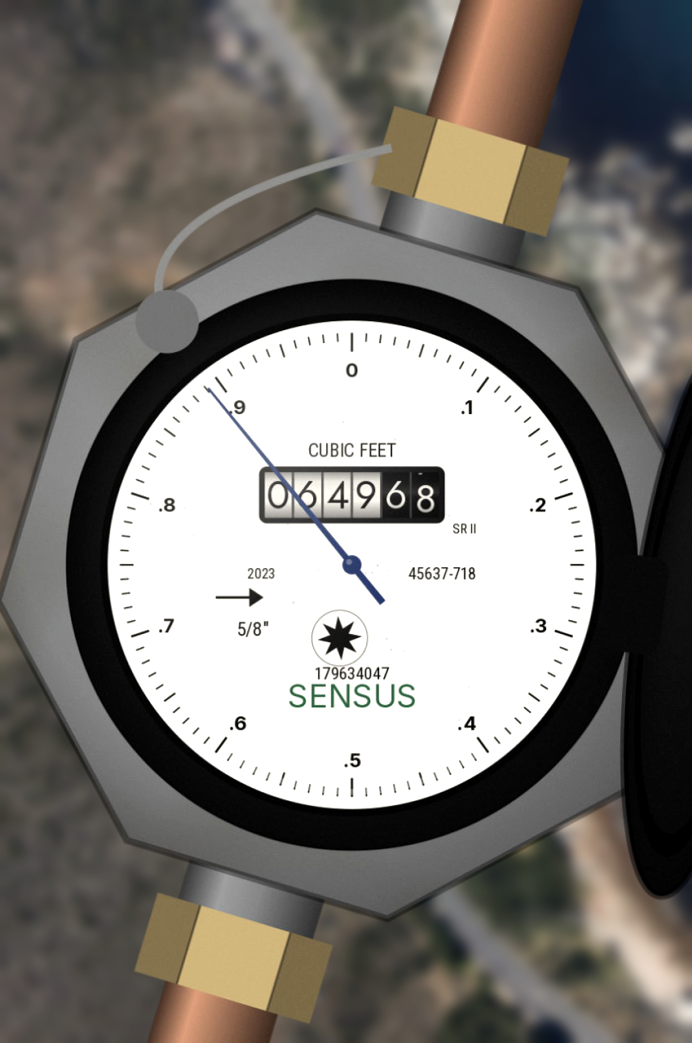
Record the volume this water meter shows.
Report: 64967.89 ft³
